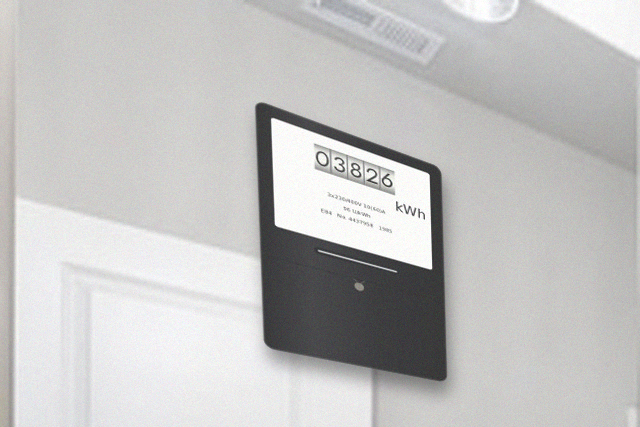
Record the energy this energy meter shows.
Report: 3826 kWh
